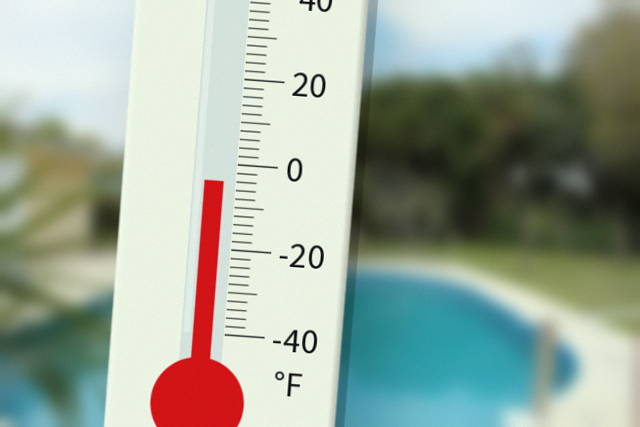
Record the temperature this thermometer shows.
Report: -4 °F
